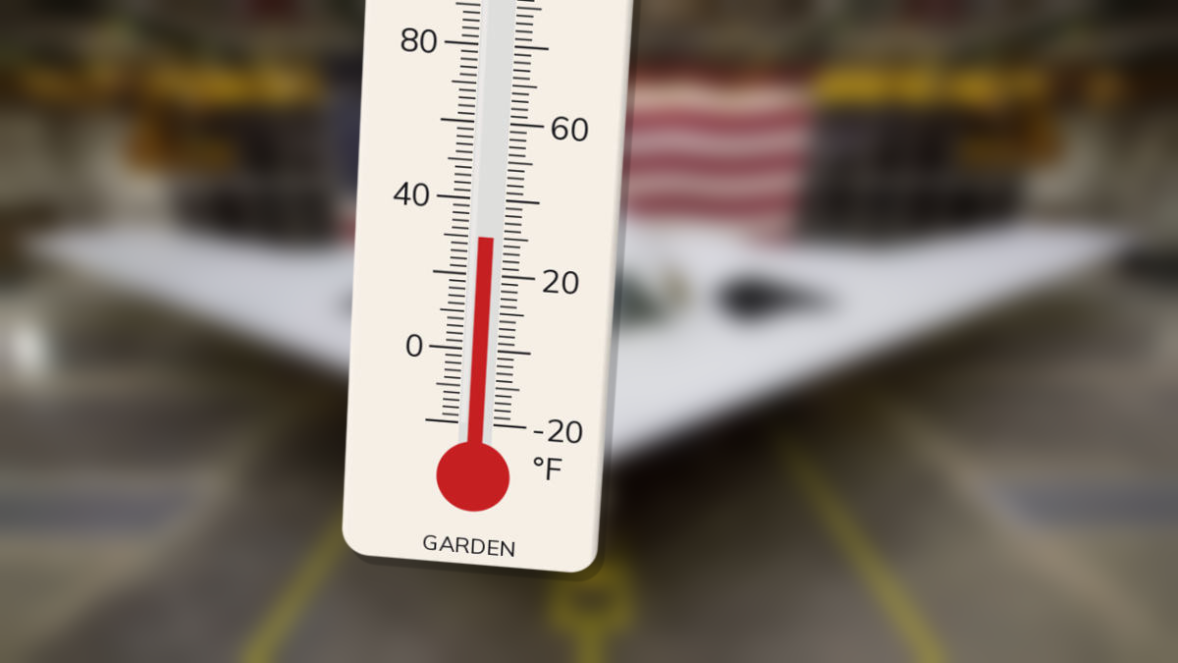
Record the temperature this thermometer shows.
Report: 30 °F
